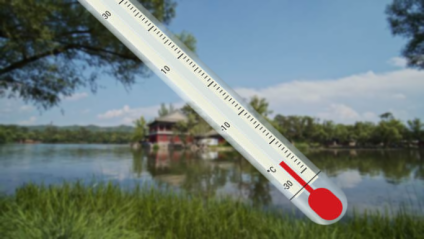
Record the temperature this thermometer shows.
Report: -25 °C
